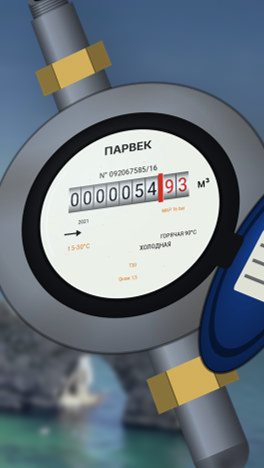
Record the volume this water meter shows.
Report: 54.93 m³
